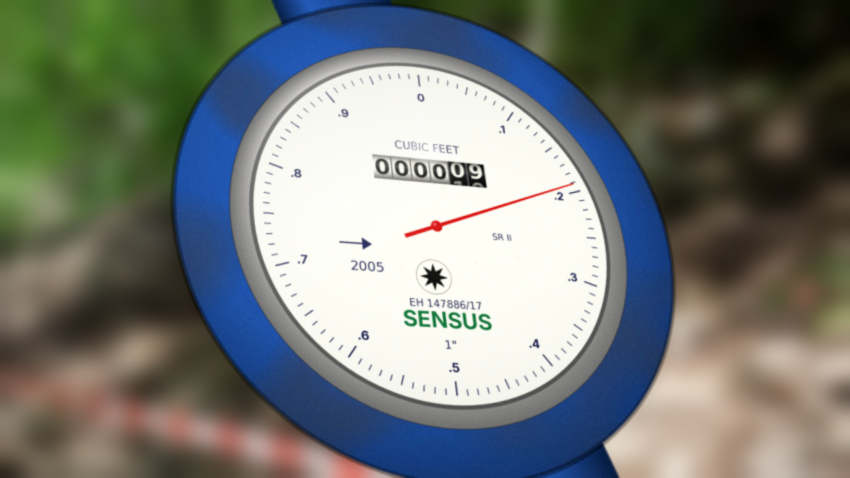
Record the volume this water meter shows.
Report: 9.19 ft³
